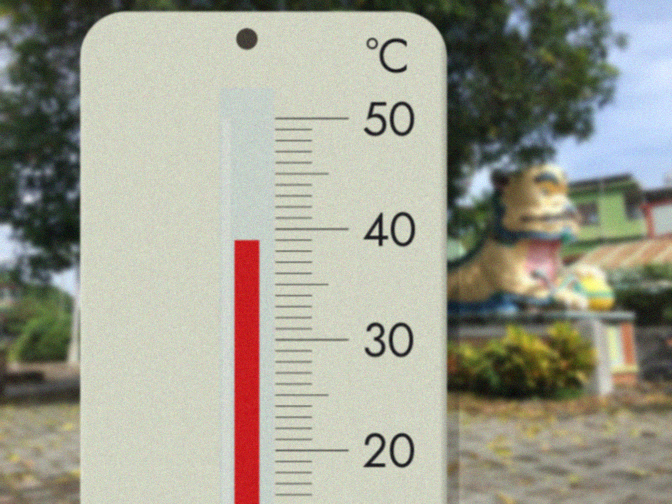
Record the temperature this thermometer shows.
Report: 39 °C
